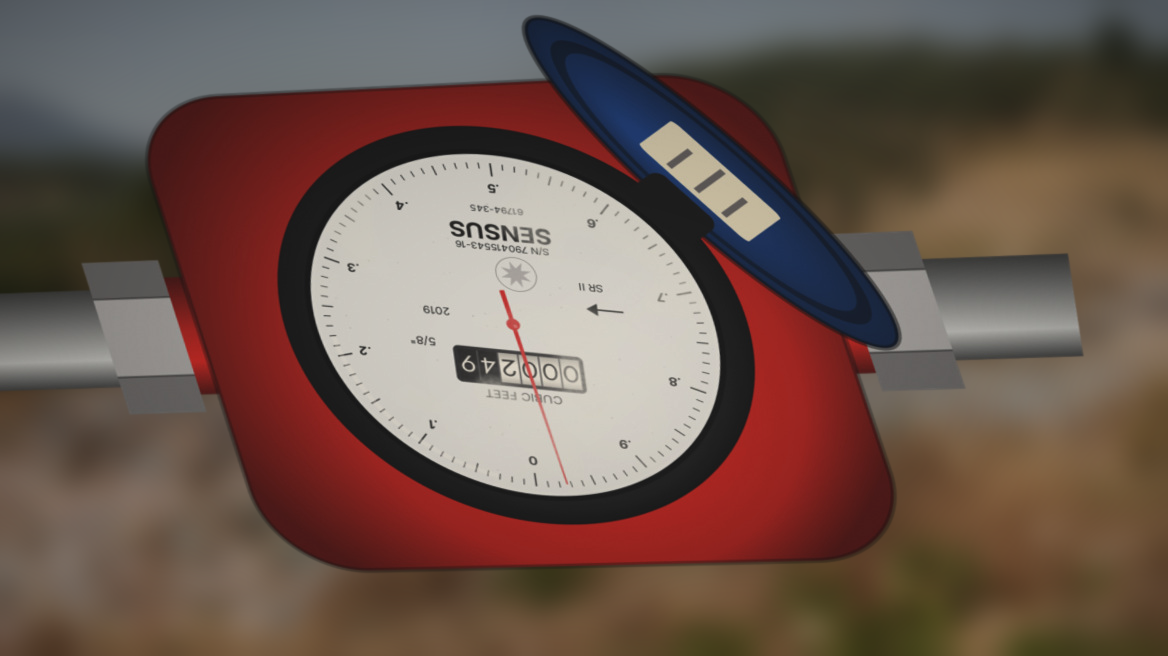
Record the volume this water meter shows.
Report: 248.97 ft³
